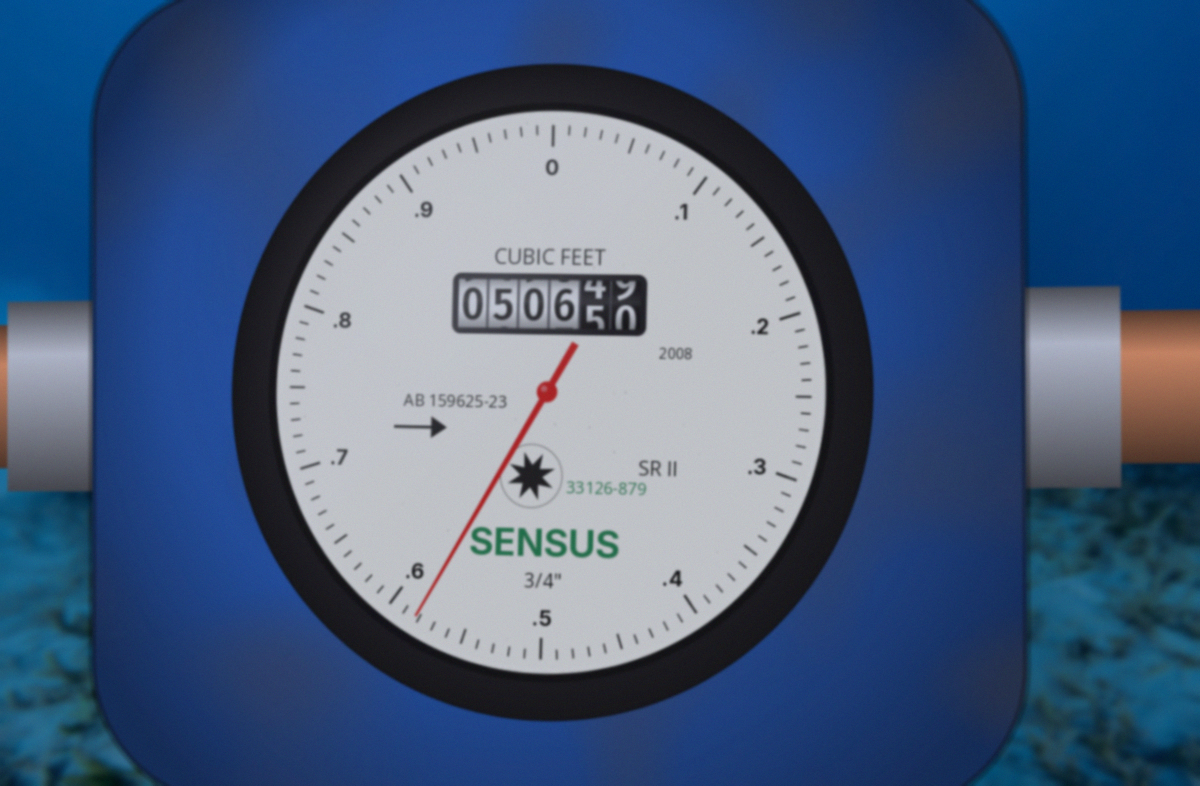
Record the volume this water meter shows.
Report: 50649.58 ft³
